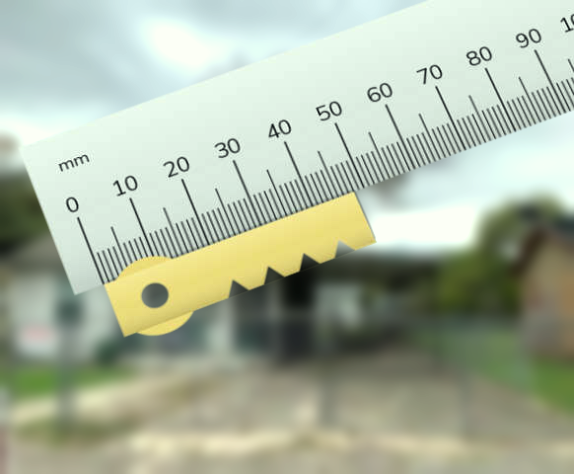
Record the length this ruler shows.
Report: 48 mm
